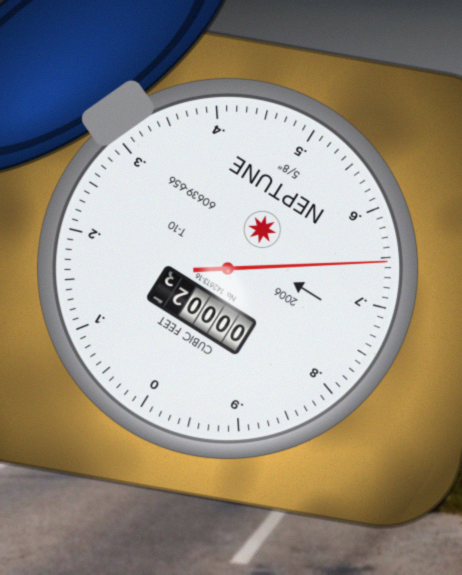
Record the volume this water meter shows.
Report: 22.65 ft³
